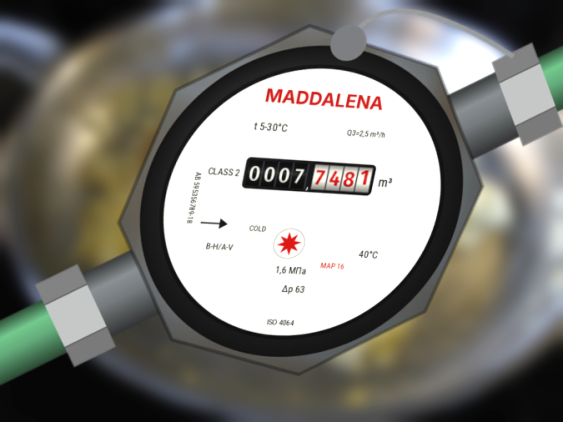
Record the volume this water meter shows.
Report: 7.7481 m³
